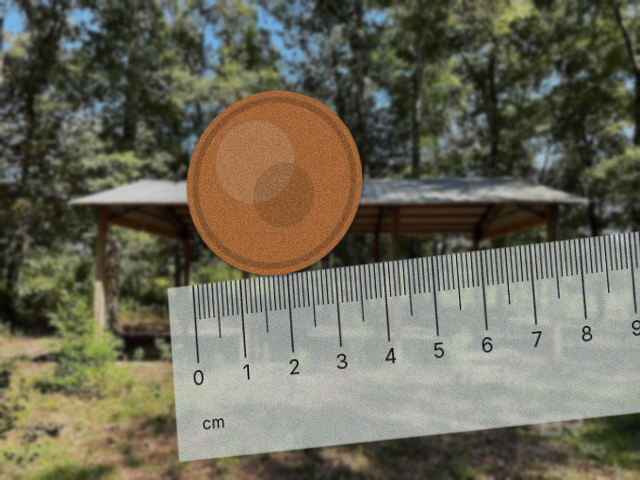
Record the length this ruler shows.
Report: 3.7 cm
